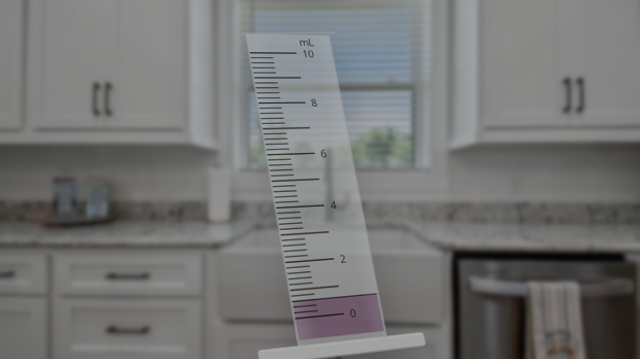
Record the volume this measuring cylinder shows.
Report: 0.6 mL
